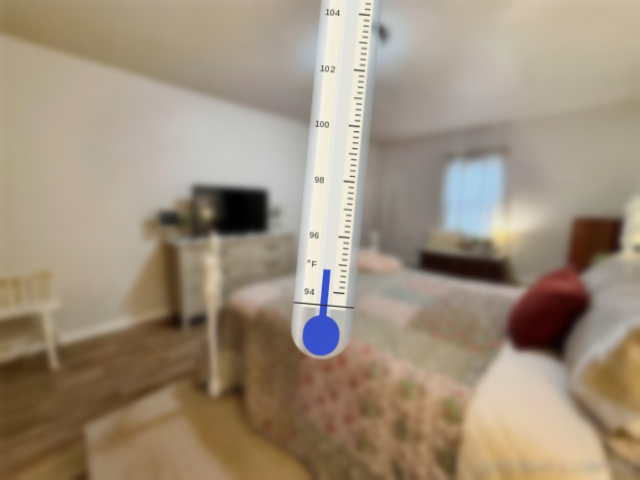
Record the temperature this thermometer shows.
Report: 94.8 °F
